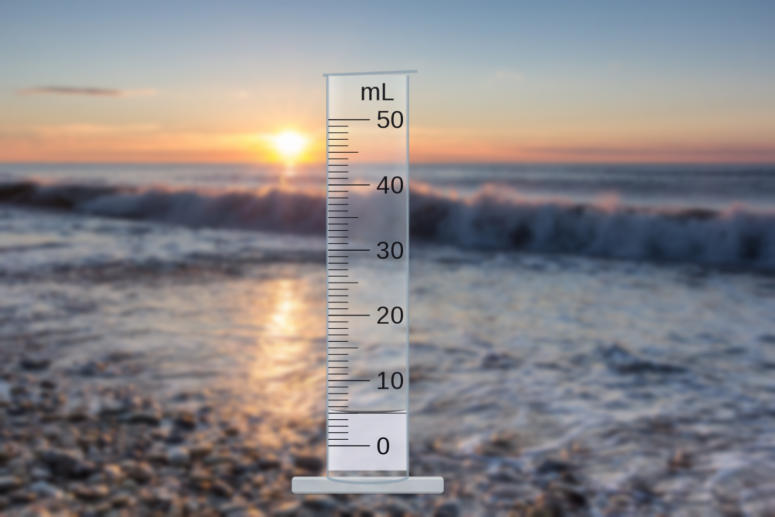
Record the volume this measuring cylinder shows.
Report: 5 mL
